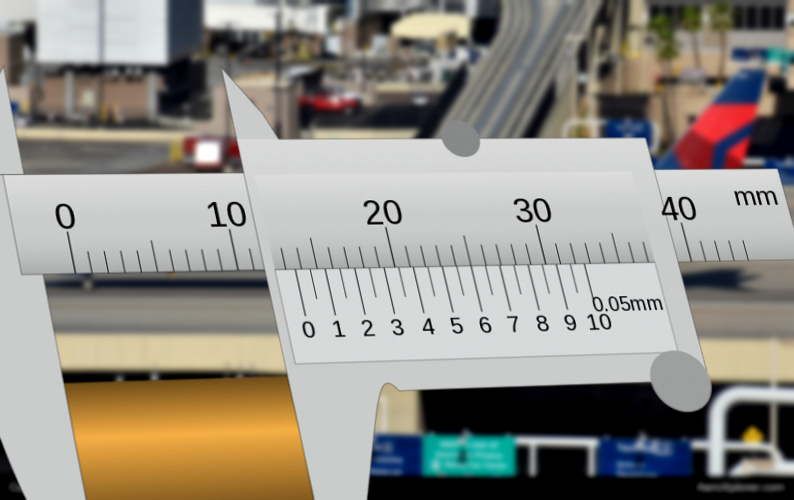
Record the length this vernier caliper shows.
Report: 13.6 mm
